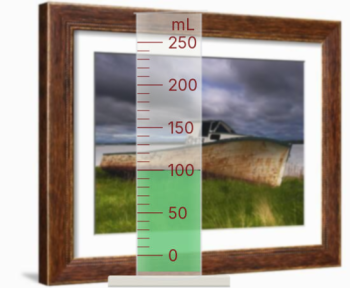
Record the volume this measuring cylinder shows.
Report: 100 mL
